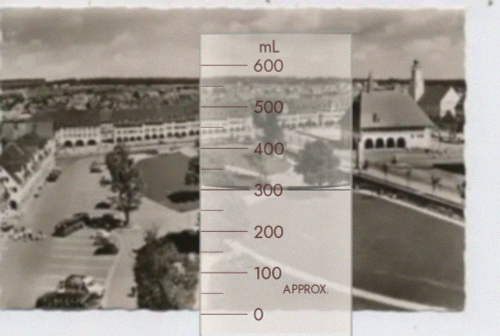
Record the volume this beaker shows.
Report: 300 mL
